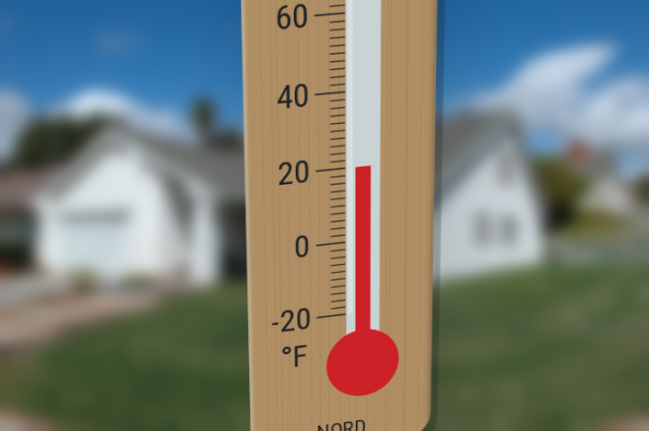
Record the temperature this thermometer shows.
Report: 20 °F
